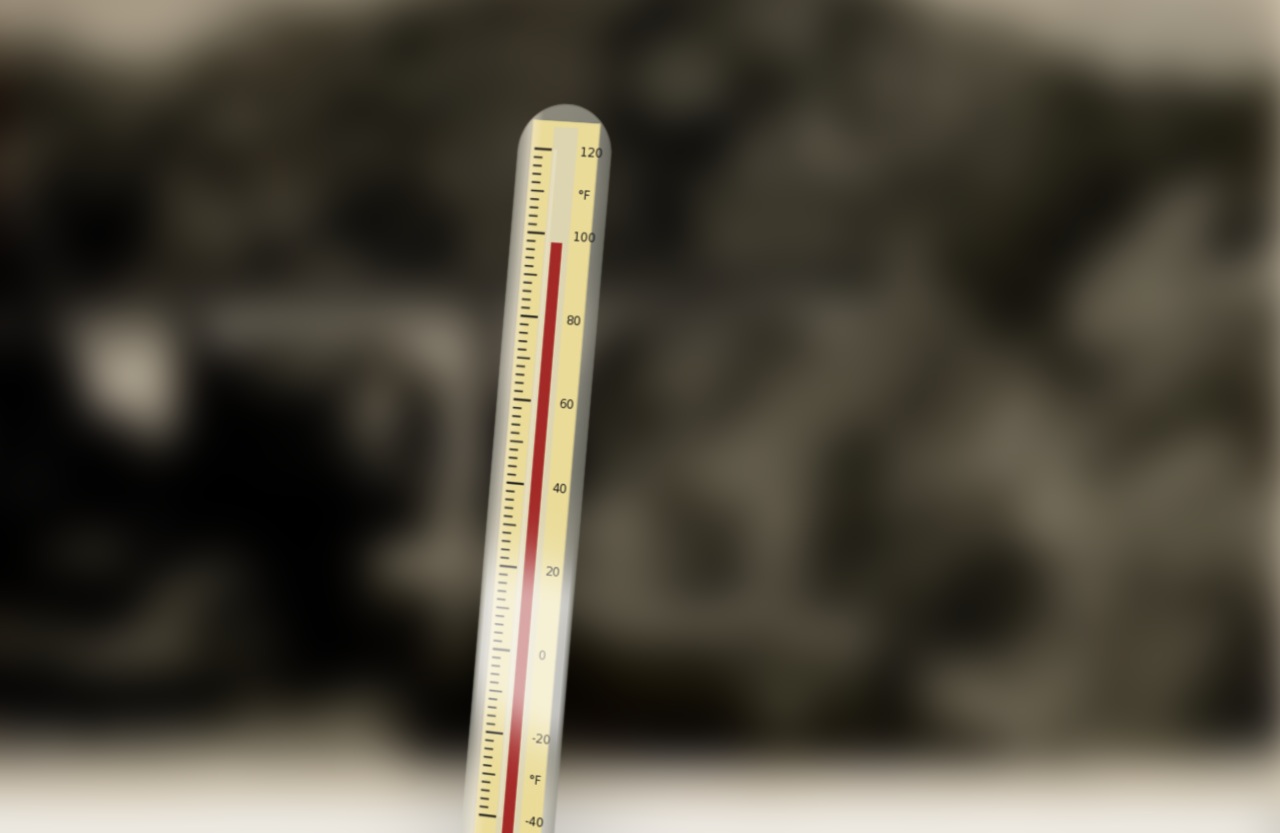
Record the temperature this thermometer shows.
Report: 98 °F
